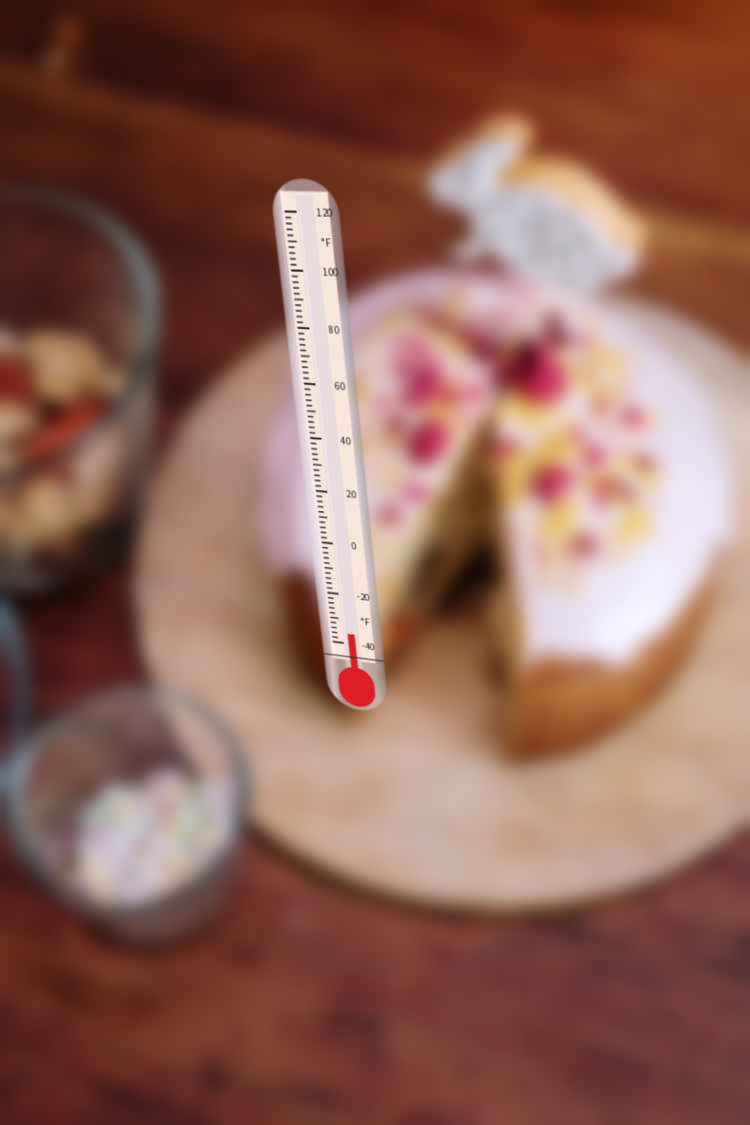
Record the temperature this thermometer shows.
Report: -36 °F
